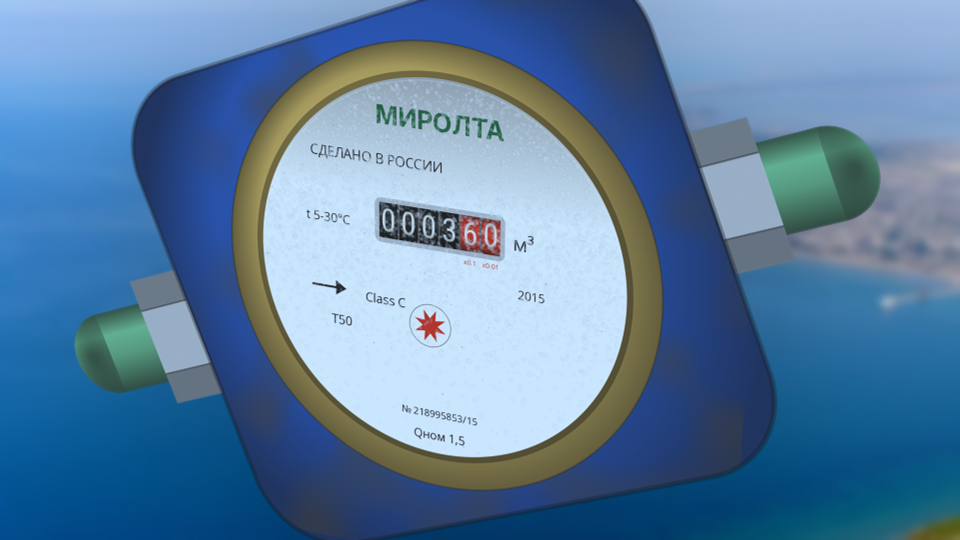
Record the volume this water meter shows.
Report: 3.60 m³
